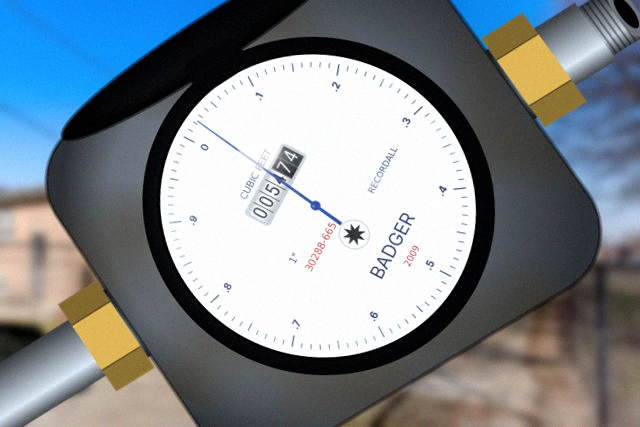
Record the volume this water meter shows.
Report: 5474.02 ft³
